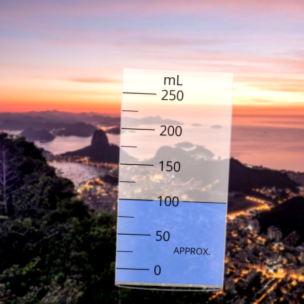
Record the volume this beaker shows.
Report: 100 mL
